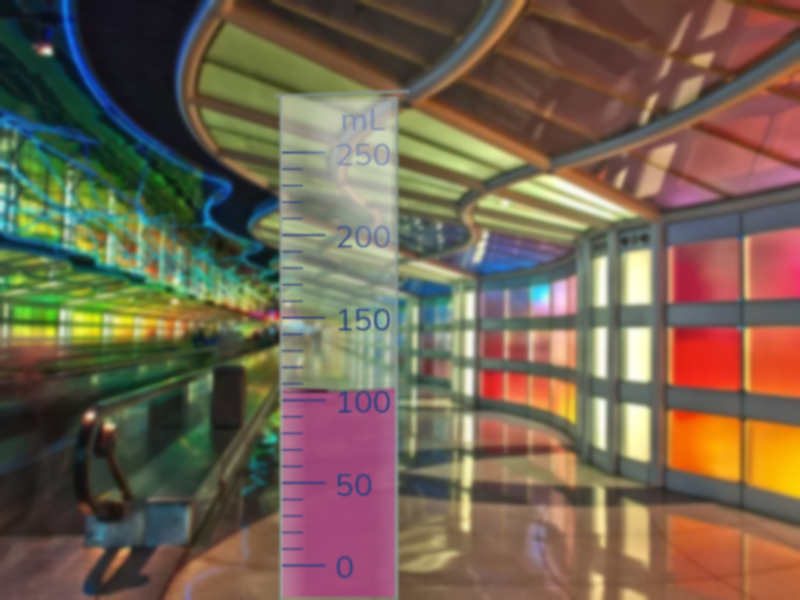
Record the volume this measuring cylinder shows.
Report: 105 mL
